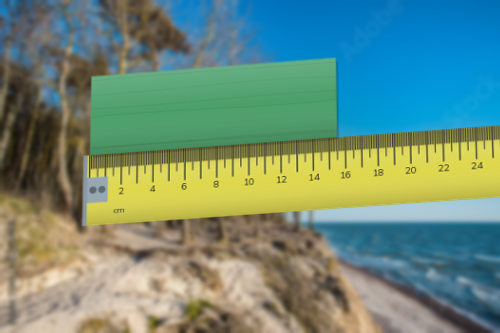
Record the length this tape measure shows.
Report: 15.5 cm
